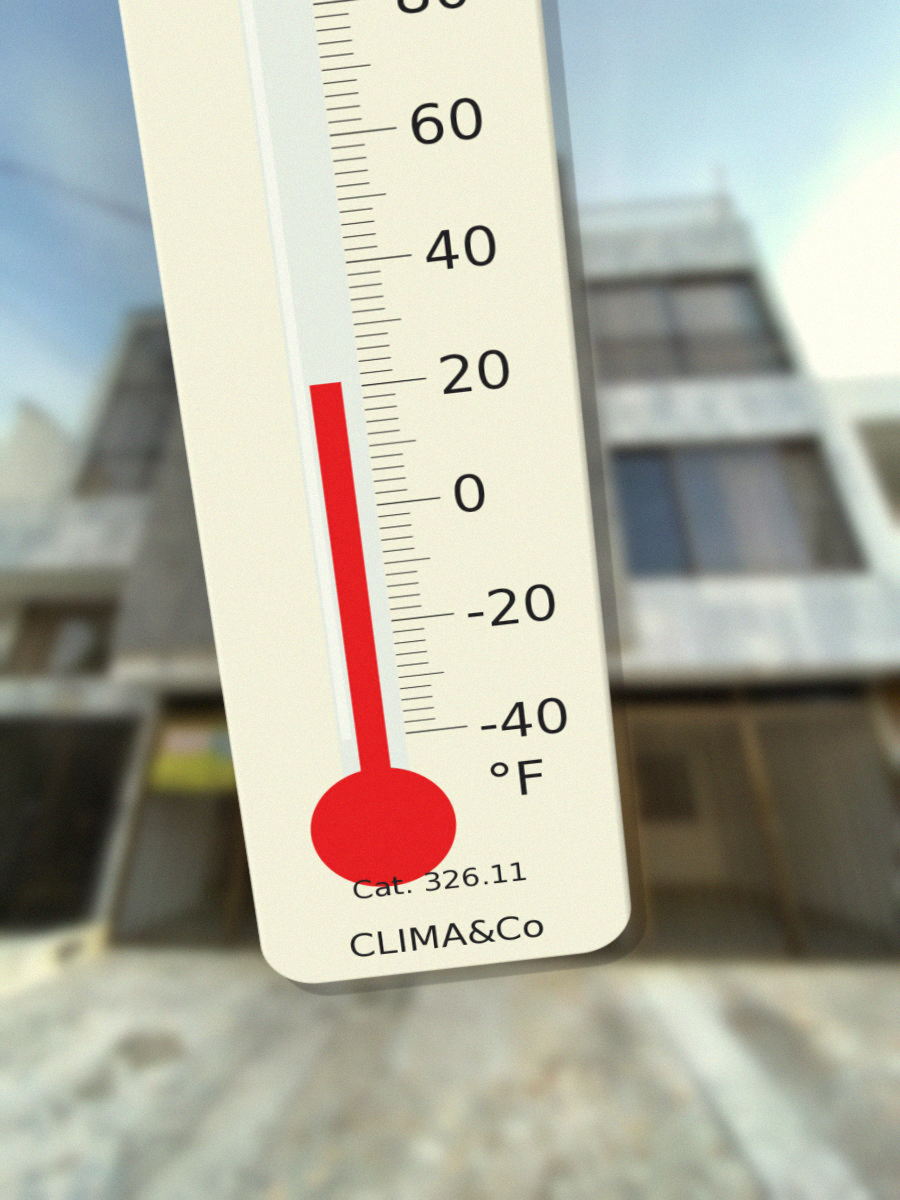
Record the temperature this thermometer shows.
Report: 21 °F
